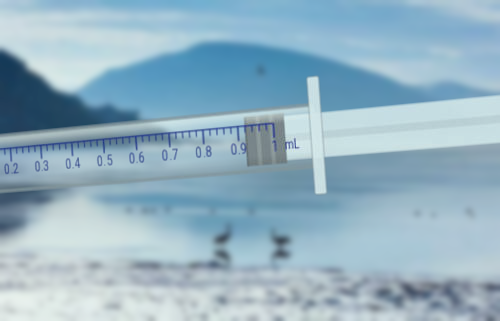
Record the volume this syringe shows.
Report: 0.92 mL
